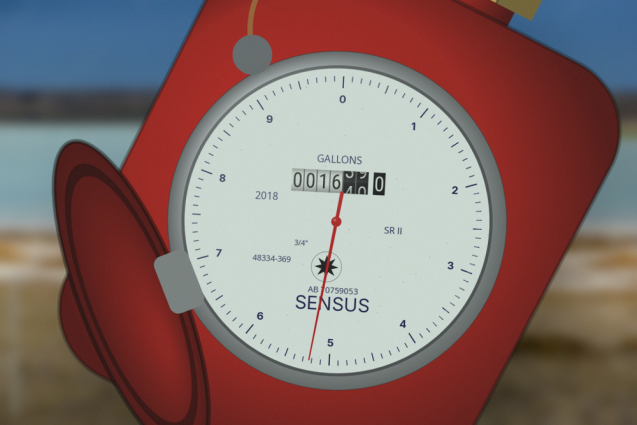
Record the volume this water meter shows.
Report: 16395.2 gal
